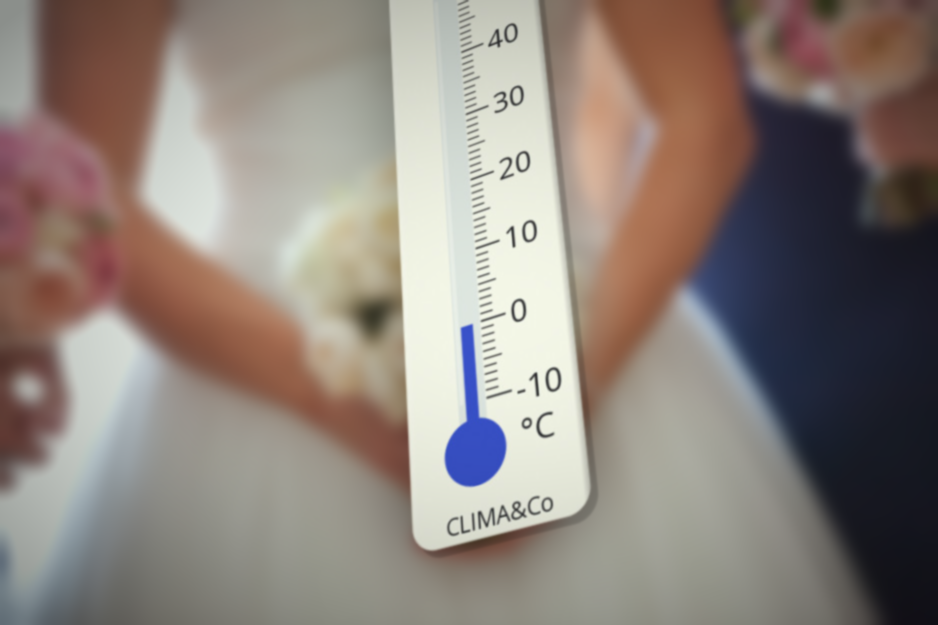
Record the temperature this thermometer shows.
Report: 0 °C
